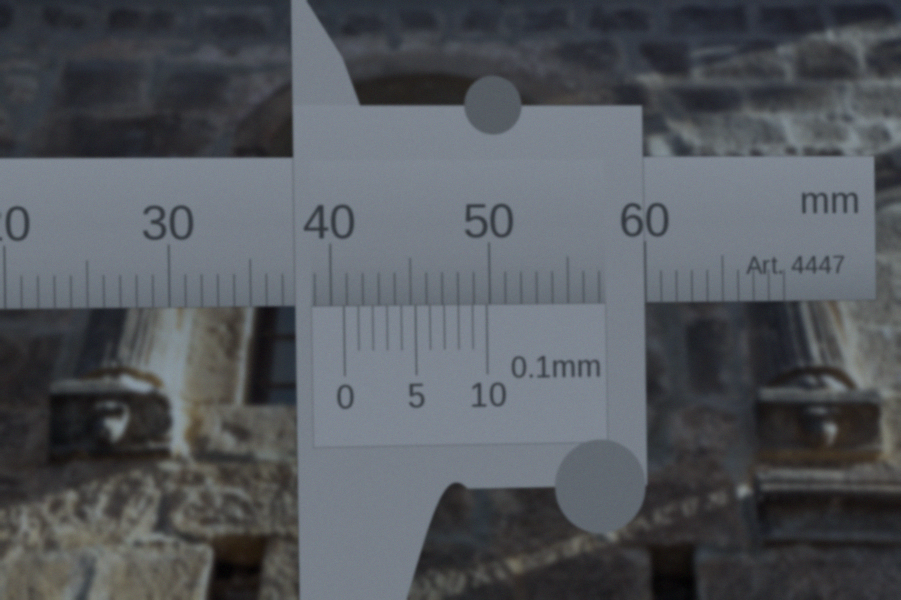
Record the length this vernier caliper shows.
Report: 40.8 mm
